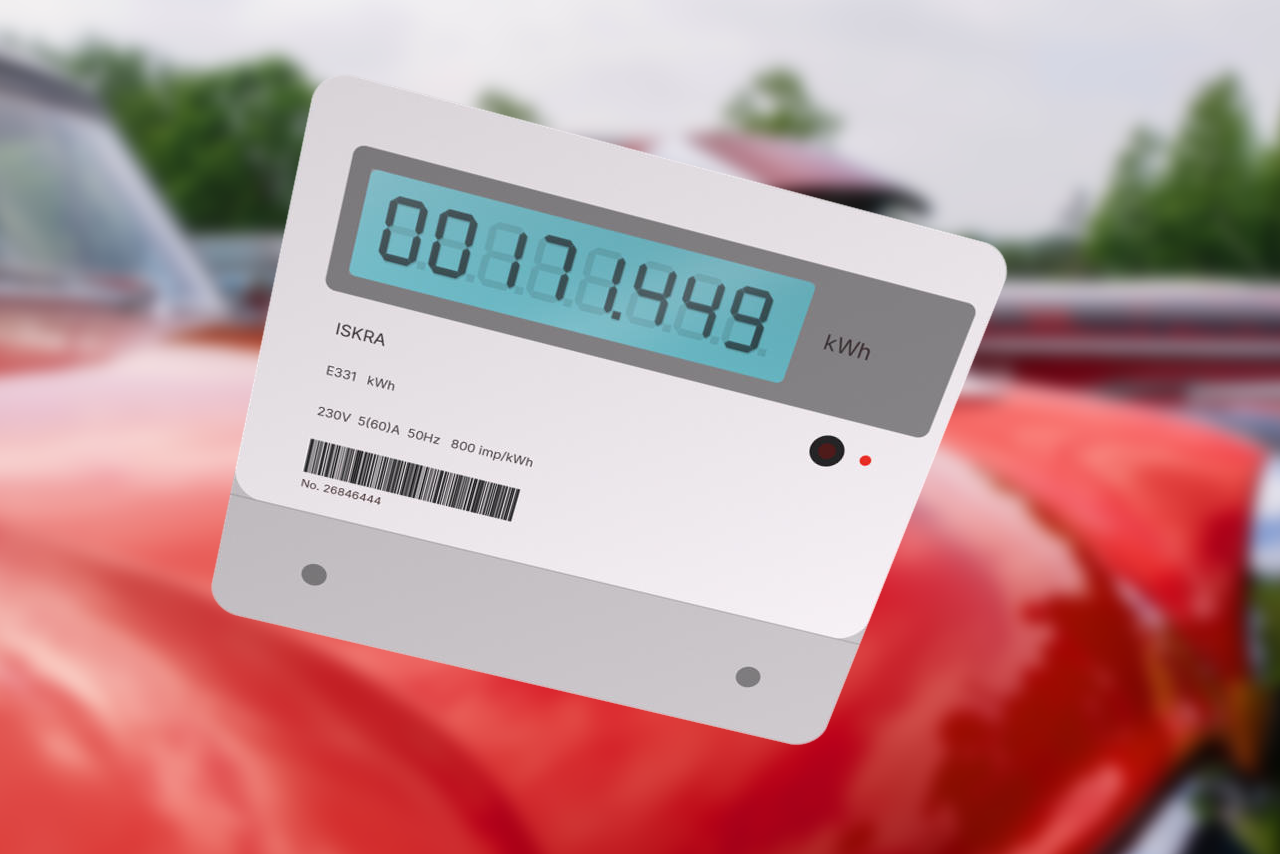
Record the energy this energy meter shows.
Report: 171.449 kWh
